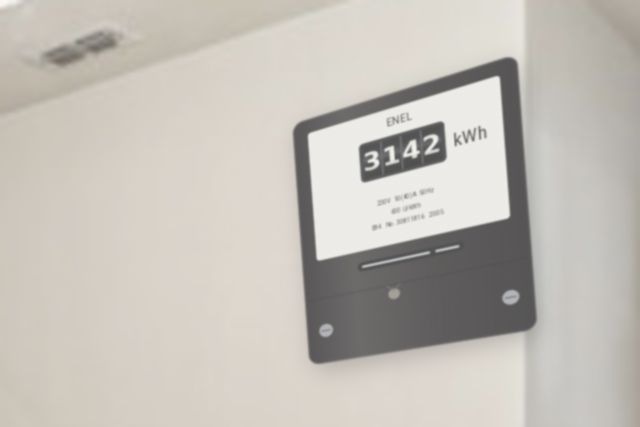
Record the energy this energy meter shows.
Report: 3142 kWh
